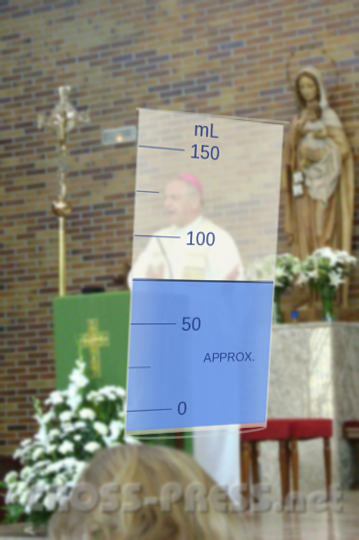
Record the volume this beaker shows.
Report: 75 mL
